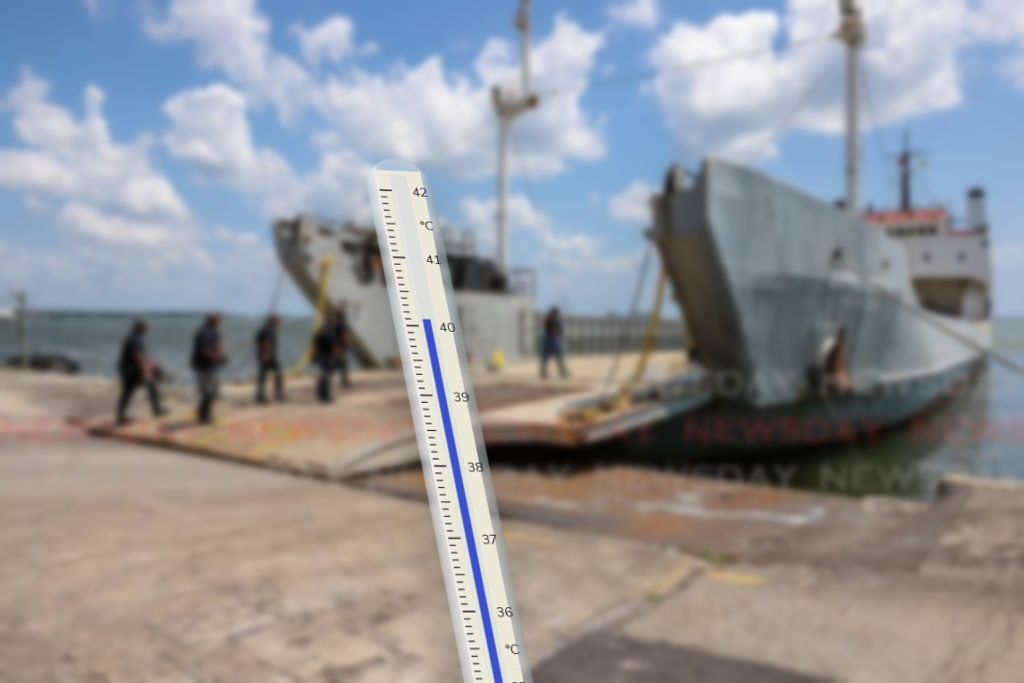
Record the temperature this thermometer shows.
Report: 40.1 °C
